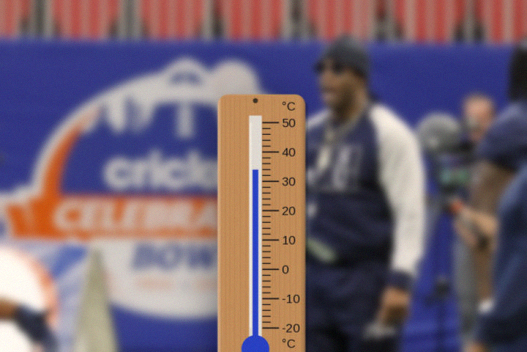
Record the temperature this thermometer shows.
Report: 34 °C
